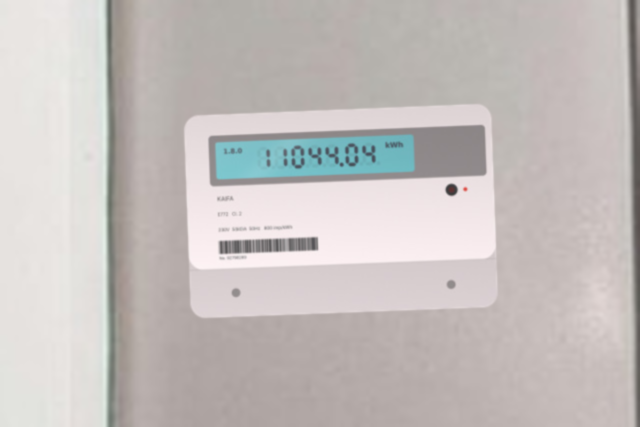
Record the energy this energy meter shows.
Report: 11044.04 kWh
